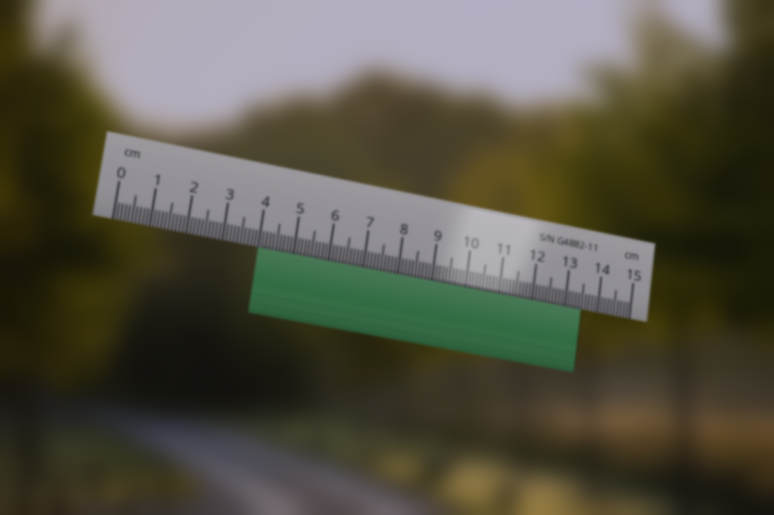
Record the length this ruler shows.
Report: 9.5 cm
